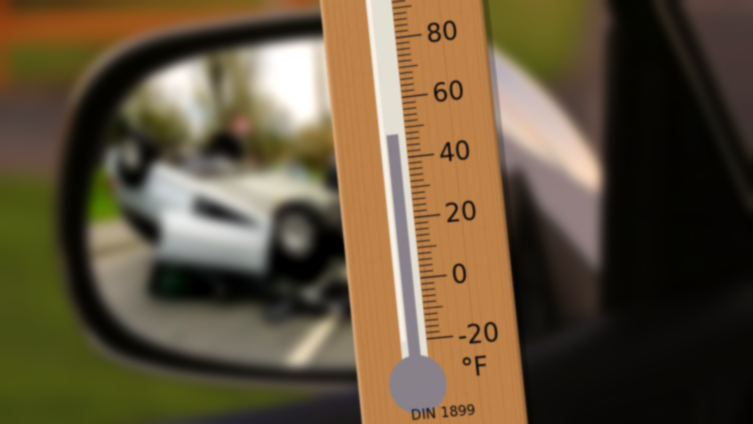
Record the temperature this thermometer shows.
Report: 48 °F
